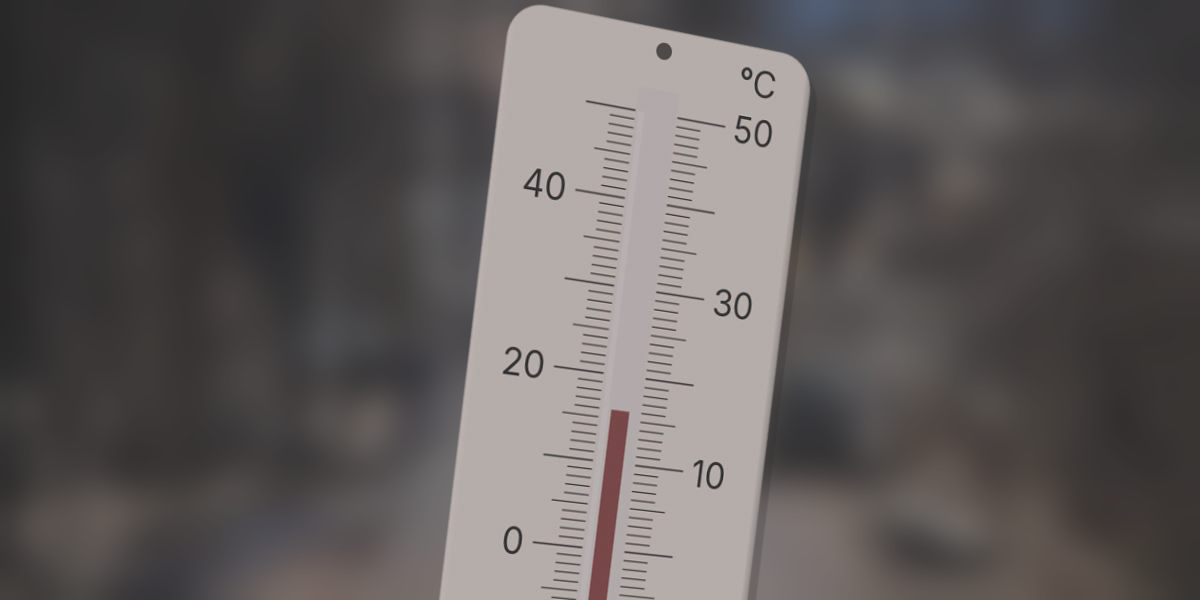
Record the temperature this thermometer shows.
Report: 16 °C
